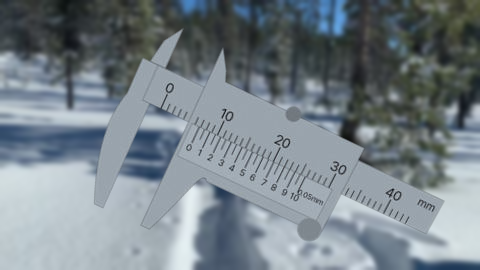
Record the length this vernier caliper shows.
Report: 6.8 mm
